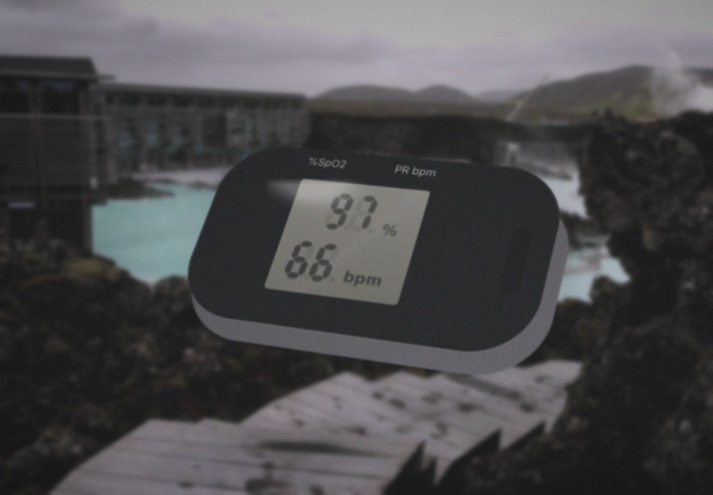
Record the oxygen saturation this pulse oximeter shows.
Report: 97 %
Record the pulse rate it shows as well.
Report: 66 bpm
